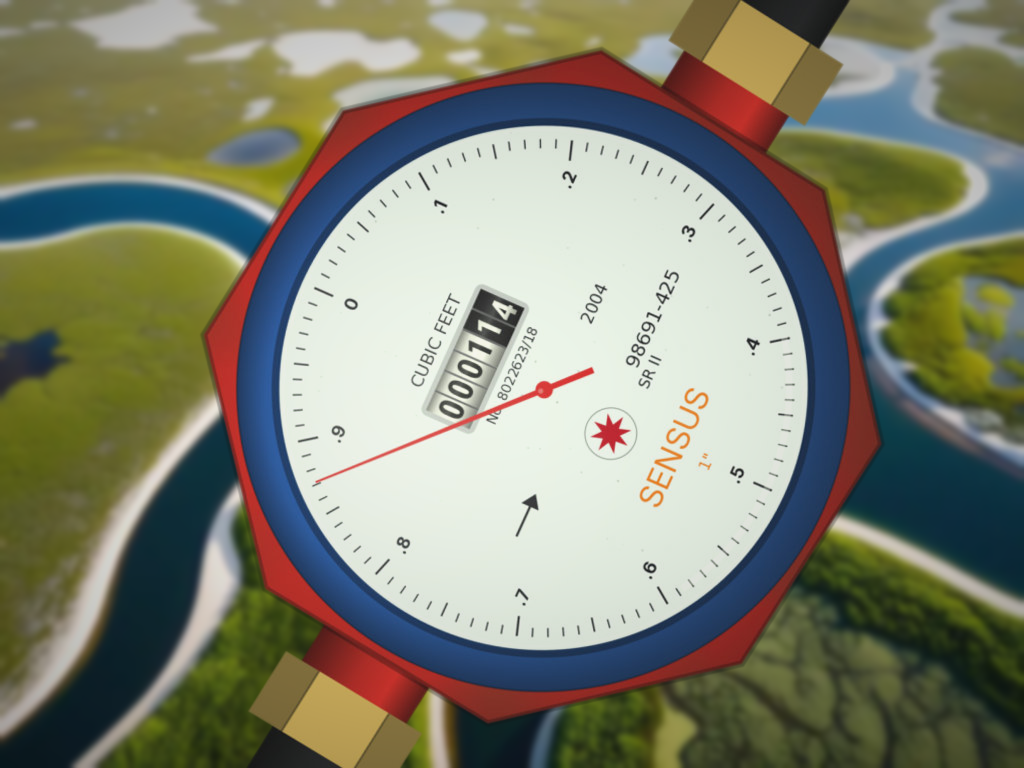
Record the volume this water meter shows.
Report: 113.87 ft³
